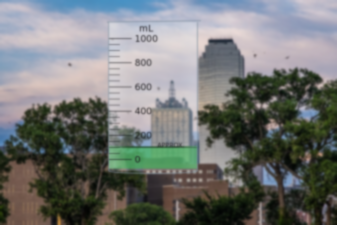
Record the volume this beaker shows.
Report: 100 mL
